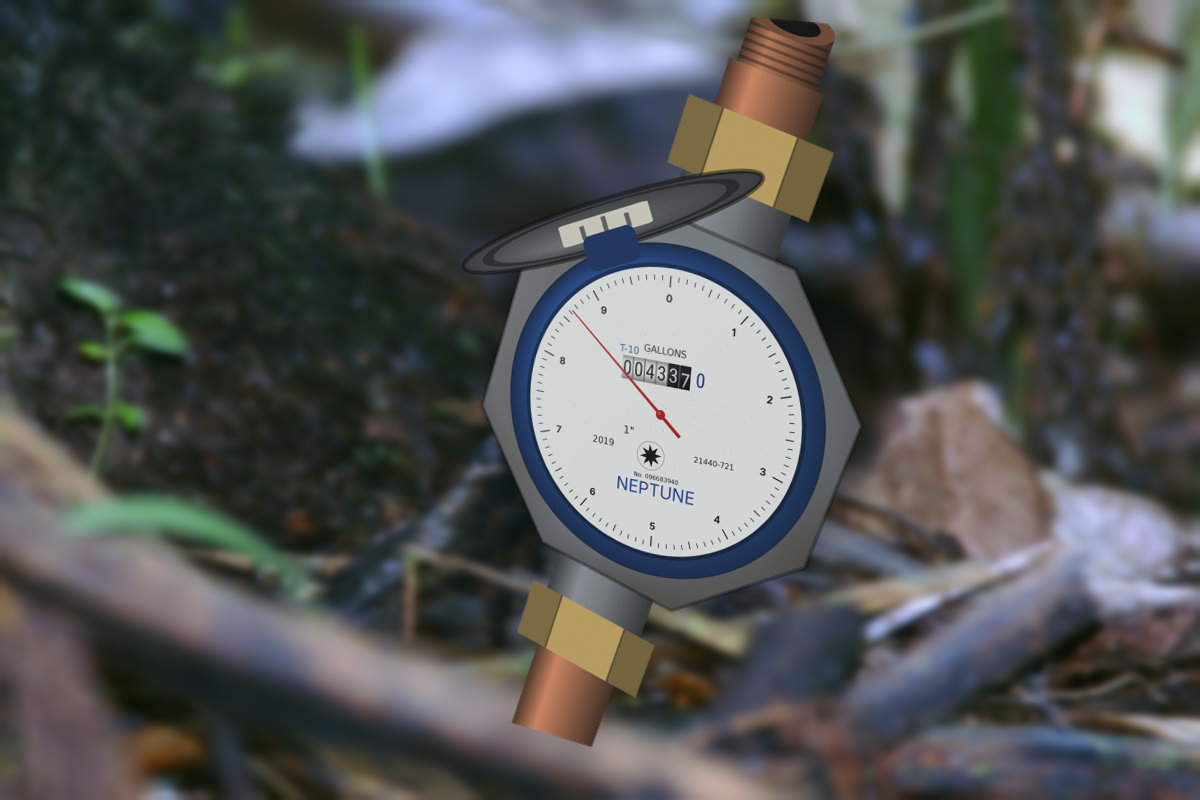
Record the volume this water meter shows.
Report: 43368.6 gal
